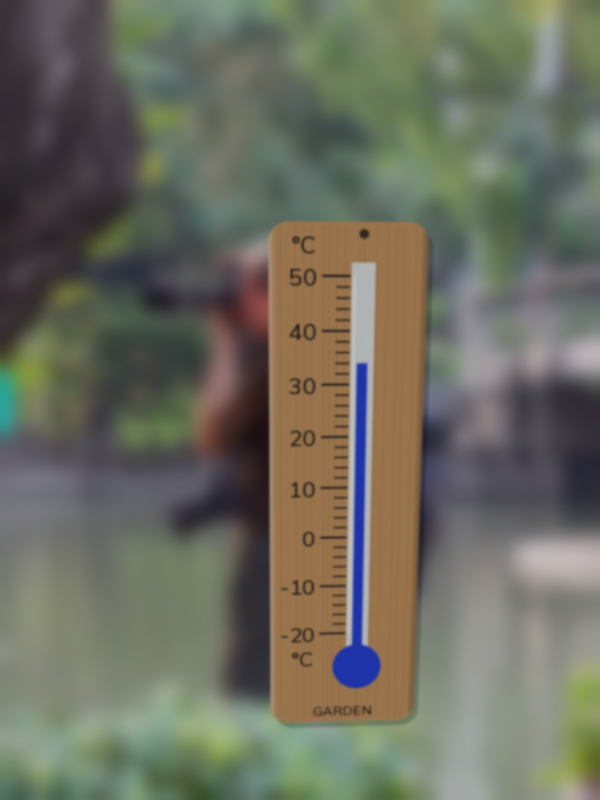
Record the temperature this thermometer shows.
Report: 34 °C
